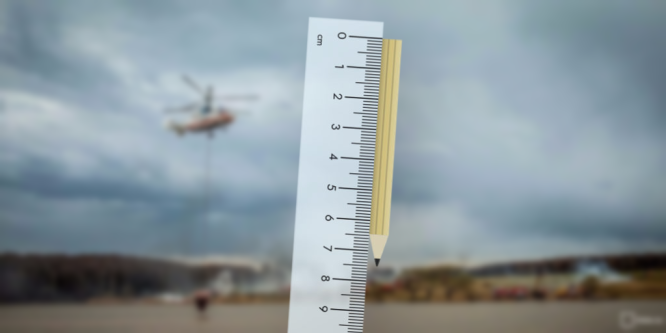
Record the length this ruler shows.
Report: 7.5 cm
